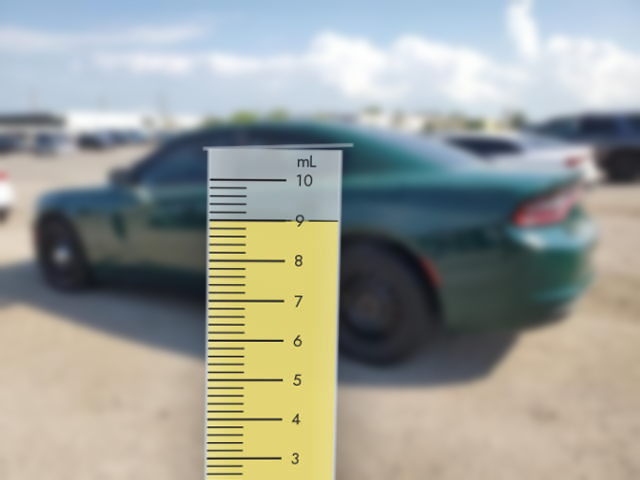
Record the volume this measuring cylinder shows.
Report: 9 mL
